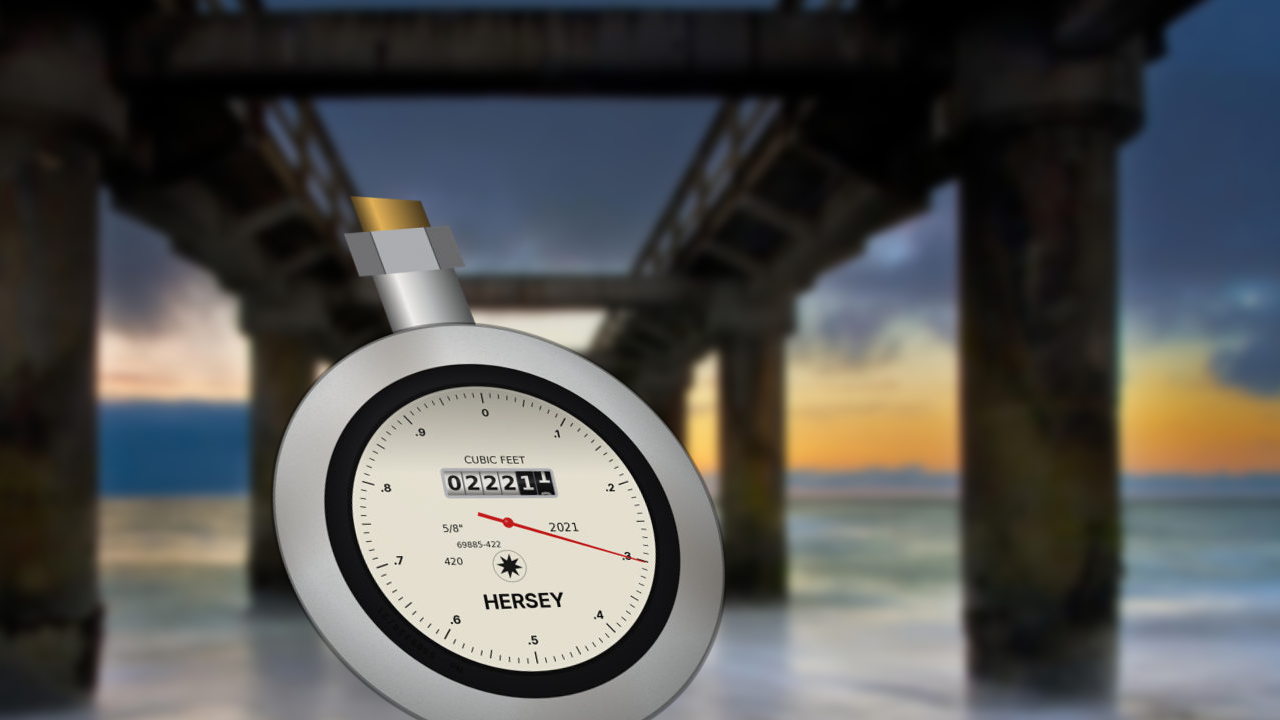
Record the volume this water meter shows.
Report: 22211.30 ft³
